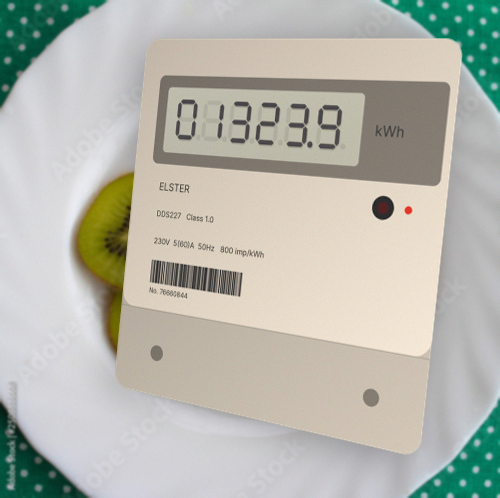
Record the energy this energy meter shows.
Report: 1323.9 kWh
